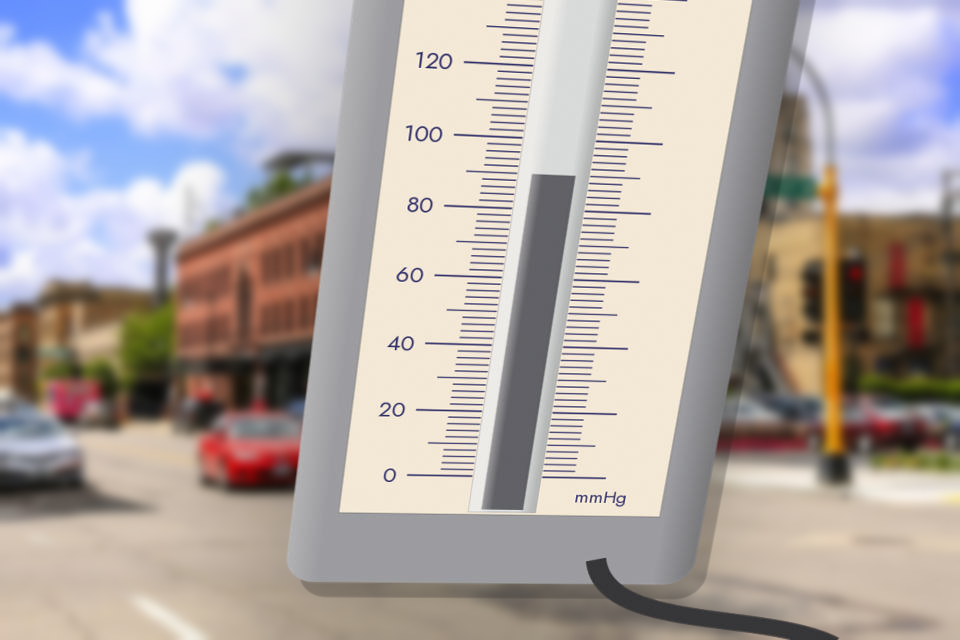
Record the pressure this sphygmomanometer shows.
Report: 90 mmHg
